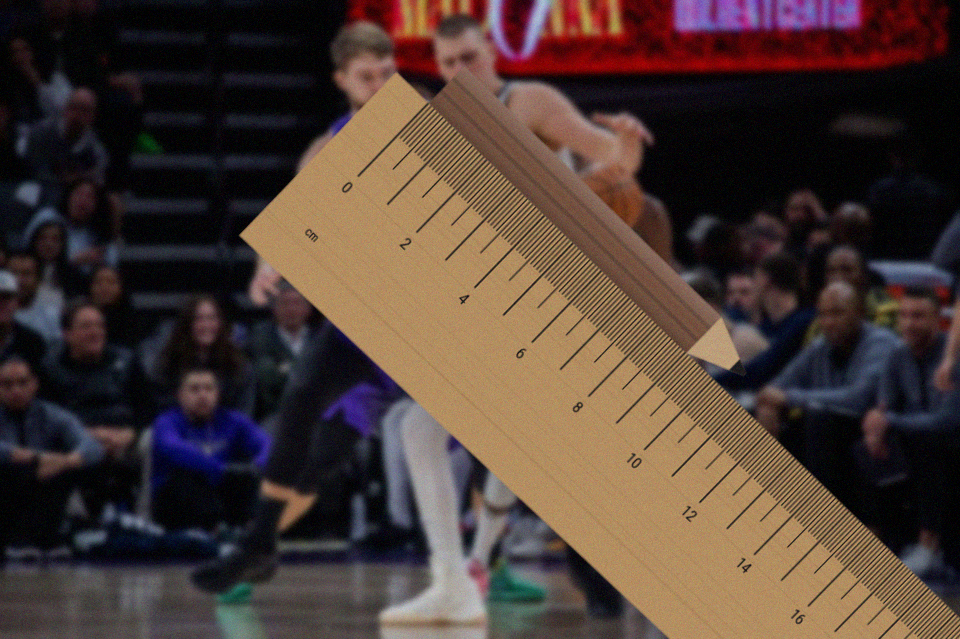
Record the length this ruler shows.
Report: 10.5 cm
